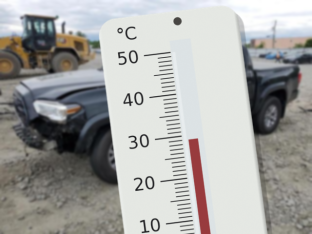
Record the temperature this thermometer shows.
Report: 29 °C
